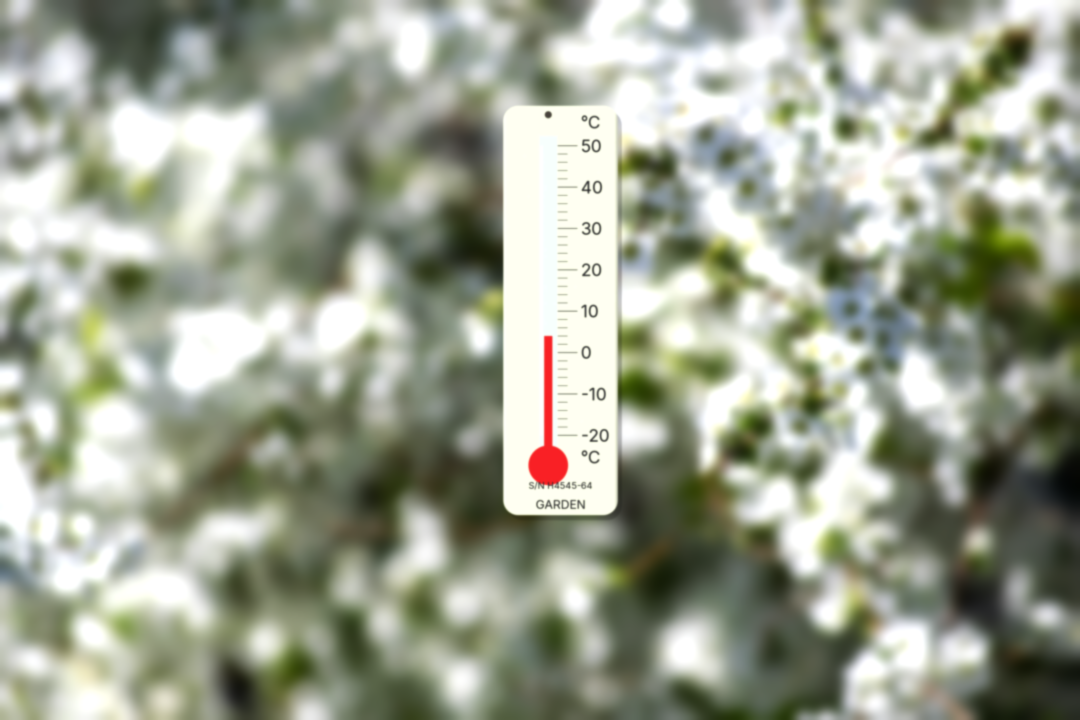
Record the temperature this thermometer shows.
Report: 4 °C
